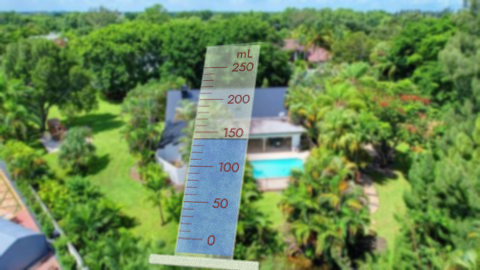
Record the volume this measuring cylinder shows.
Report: 140 mL
